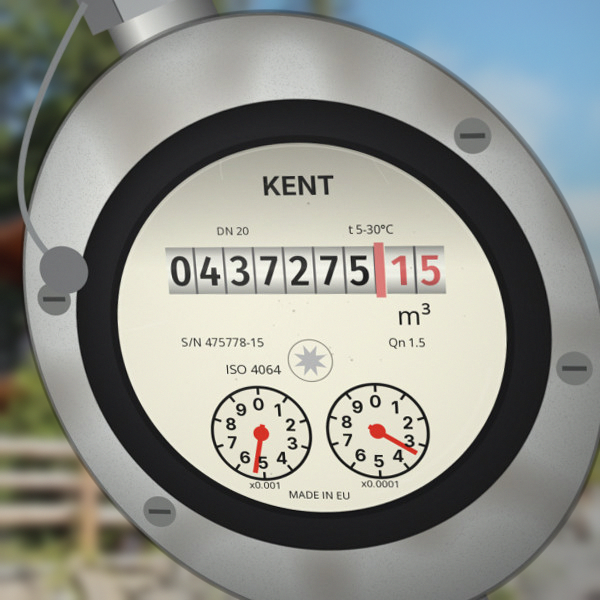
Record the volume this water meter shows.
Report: 437275.1553 m³
